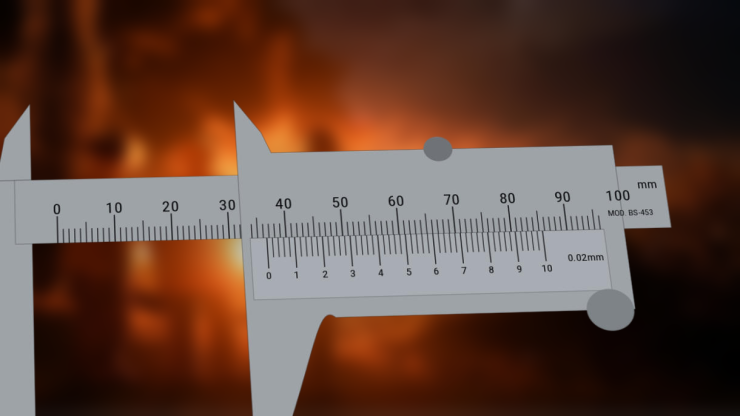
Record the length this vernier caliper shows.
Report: 36.6 mm
